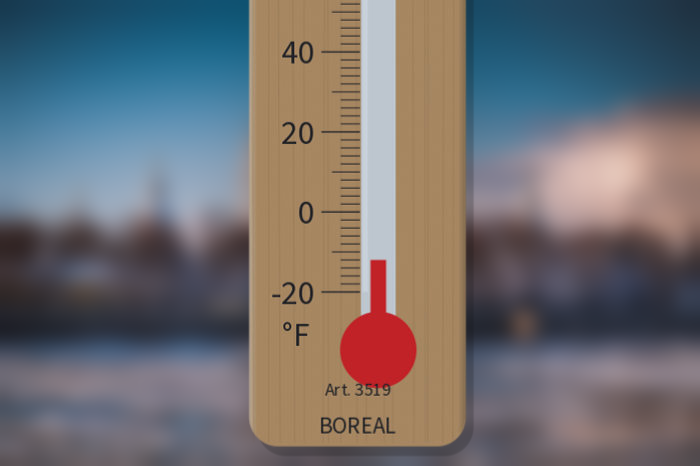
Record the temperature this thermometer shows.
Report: -12 °F
